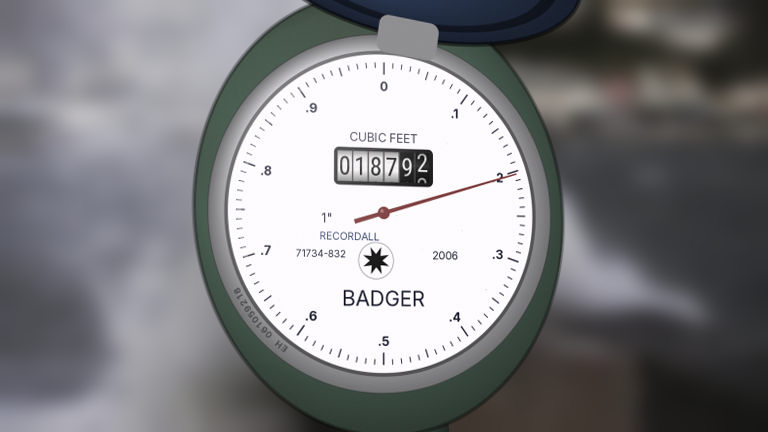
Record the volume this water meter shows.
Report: 18792.20 ft³
